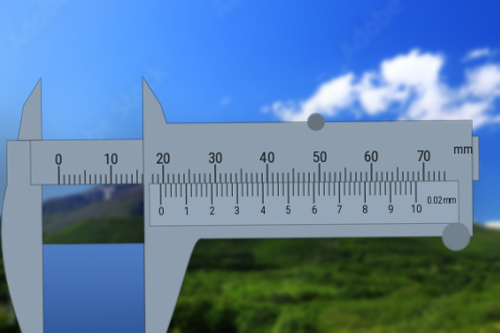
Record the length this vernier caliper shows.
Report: 19.5 mm
